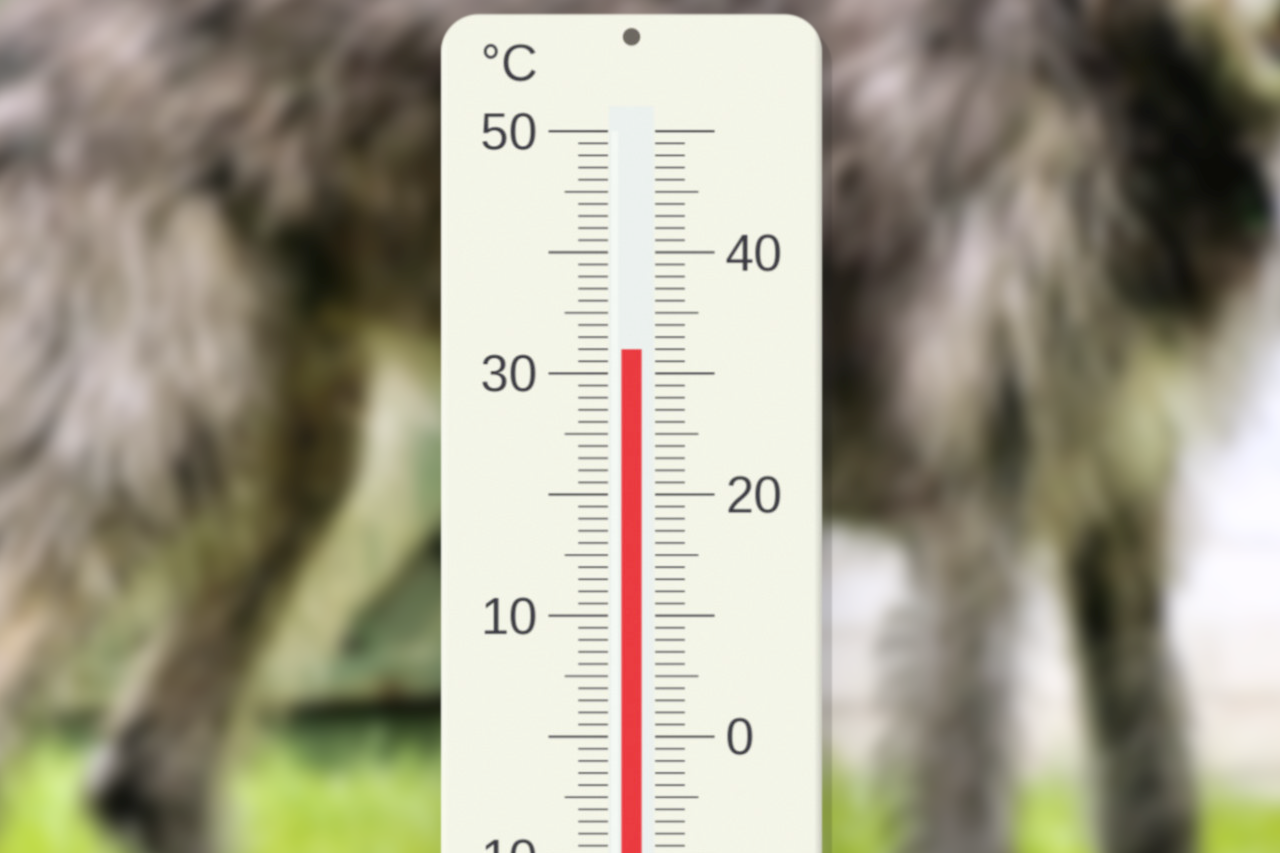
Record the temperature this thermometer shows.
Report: 32 °C
